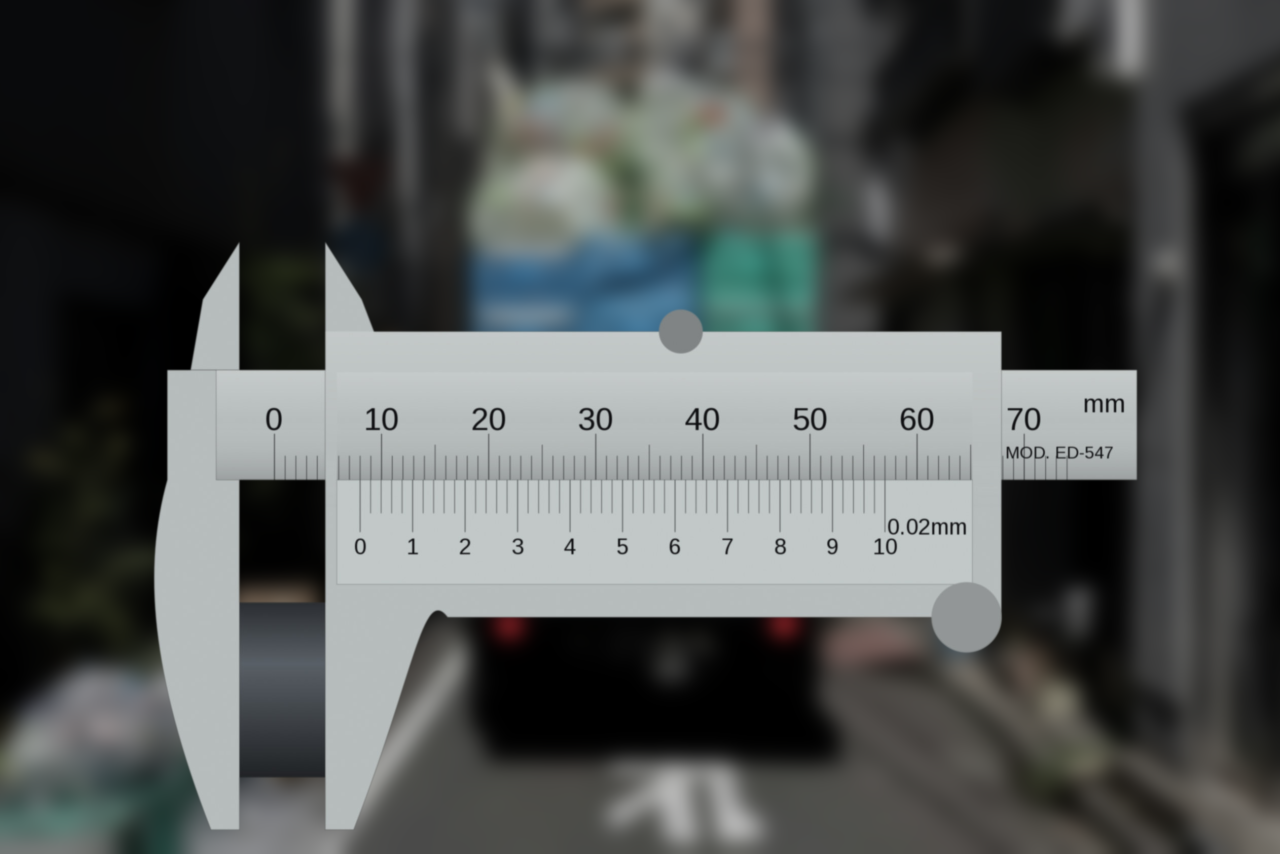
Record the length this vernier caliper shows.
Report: 8.0 mm
